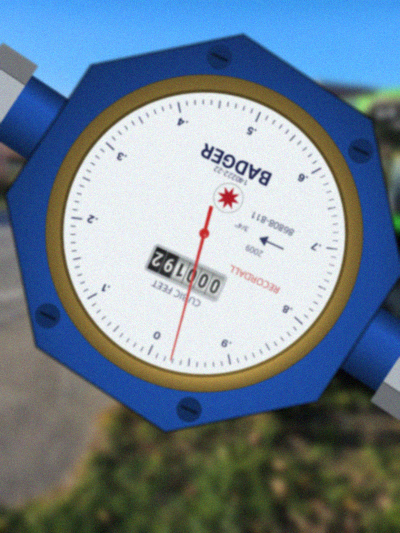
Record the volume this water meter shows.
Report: 191.97 ft³
